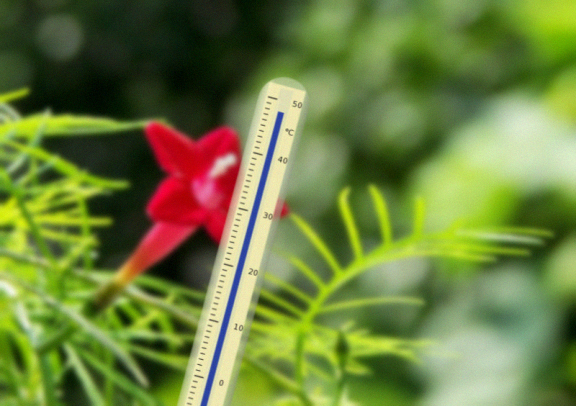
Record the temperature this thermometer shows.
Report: 48 °C
